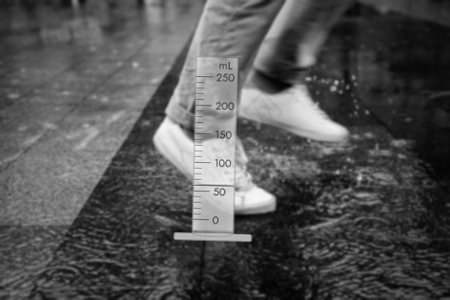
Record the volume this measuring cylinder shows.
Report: 60 mL
